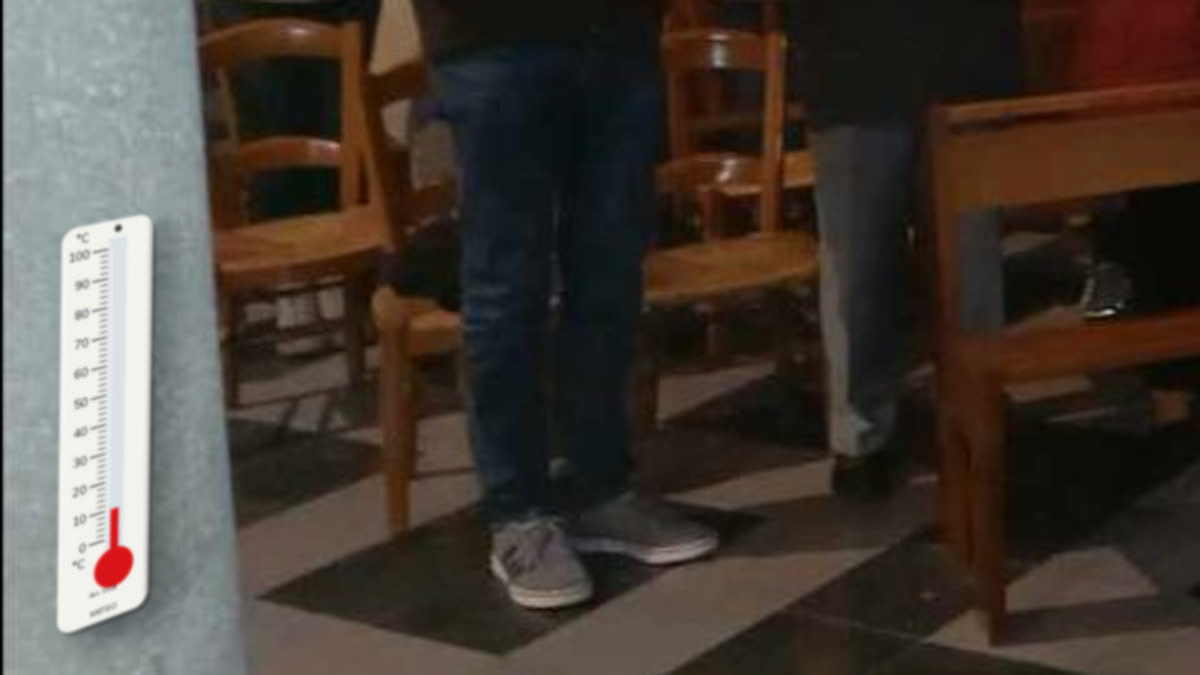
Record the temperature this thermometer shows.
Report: 10 °C
